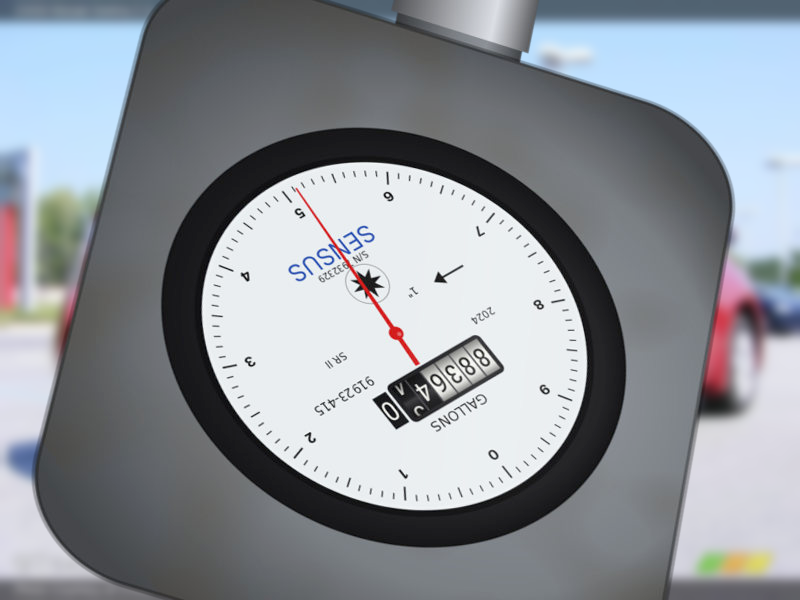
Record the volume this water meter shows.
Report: 8836435.1 gal
